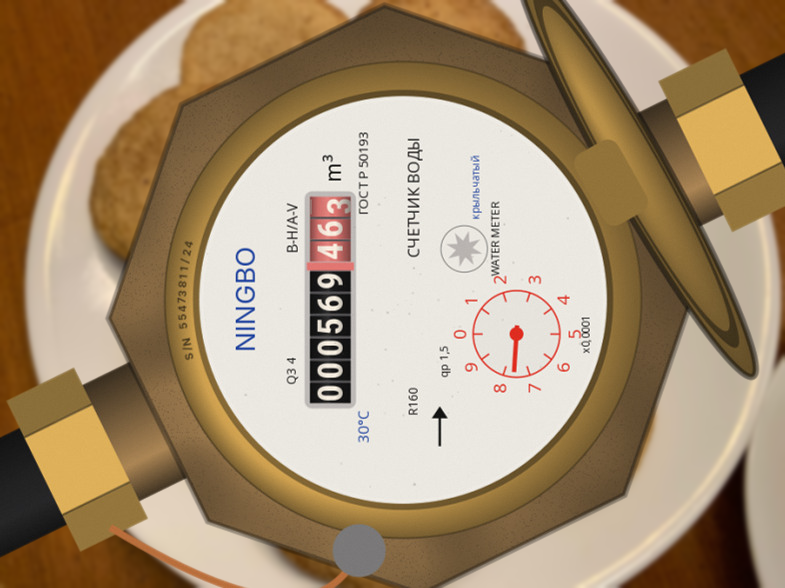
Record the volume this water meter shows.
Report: 569.4627 m³
